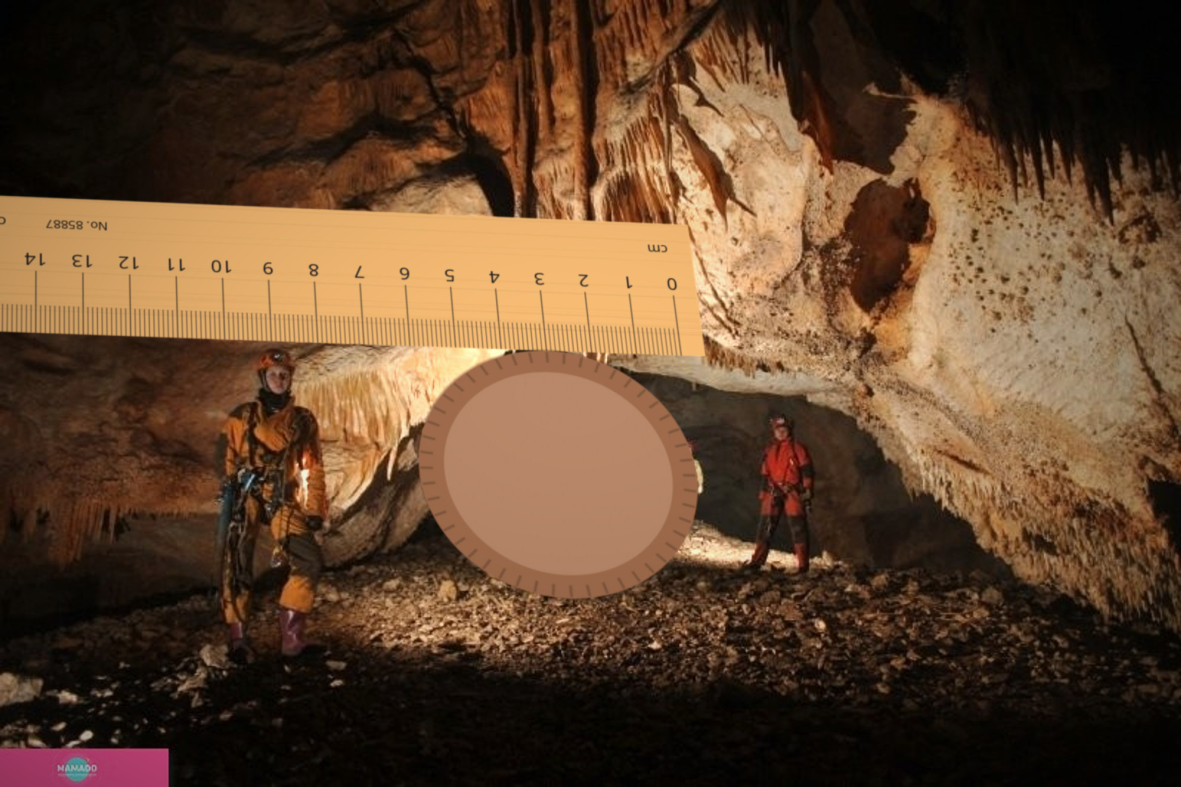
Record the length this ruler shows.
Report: 6 cm
